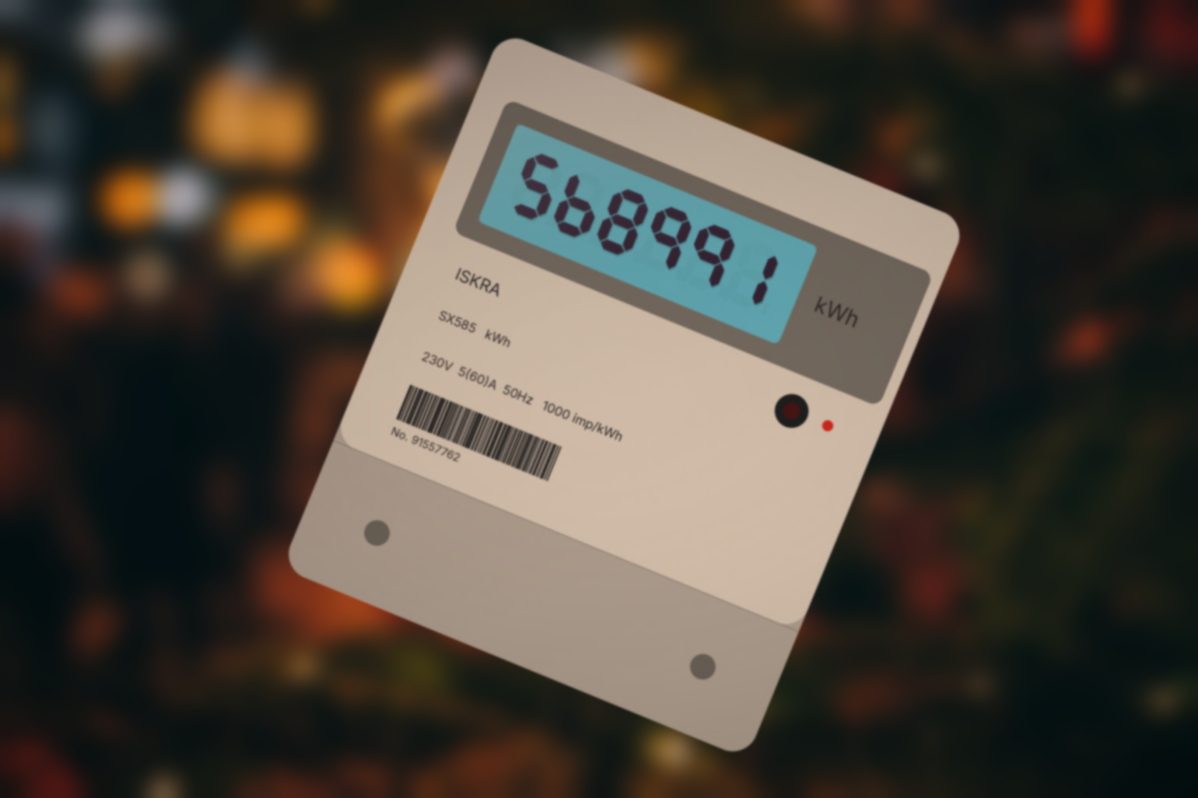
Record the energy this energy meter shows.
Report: 568991 kWh
